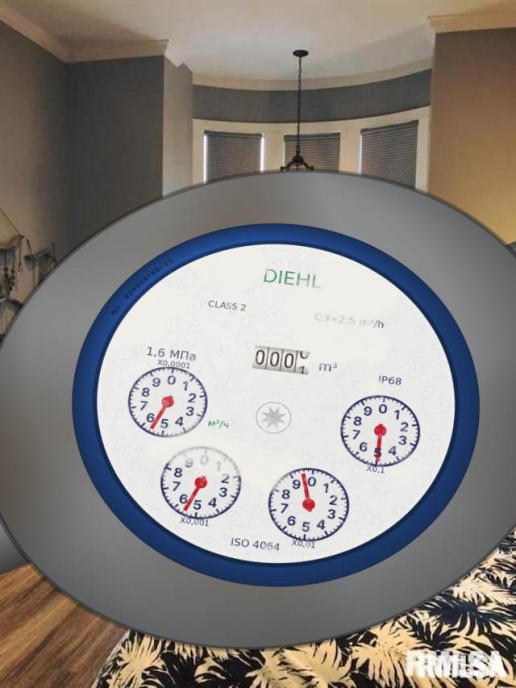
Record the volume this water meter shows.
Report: 0.4955 m³
